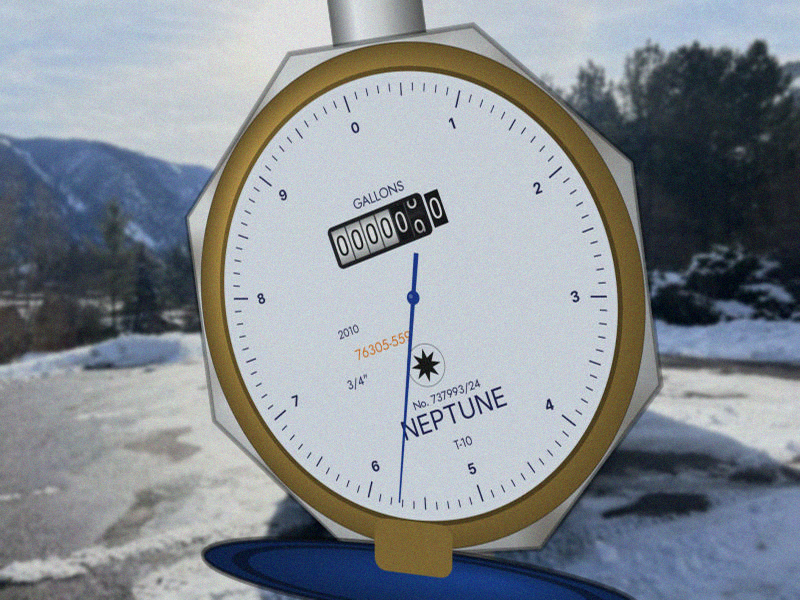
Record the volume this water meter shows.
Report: 85.7 gal
